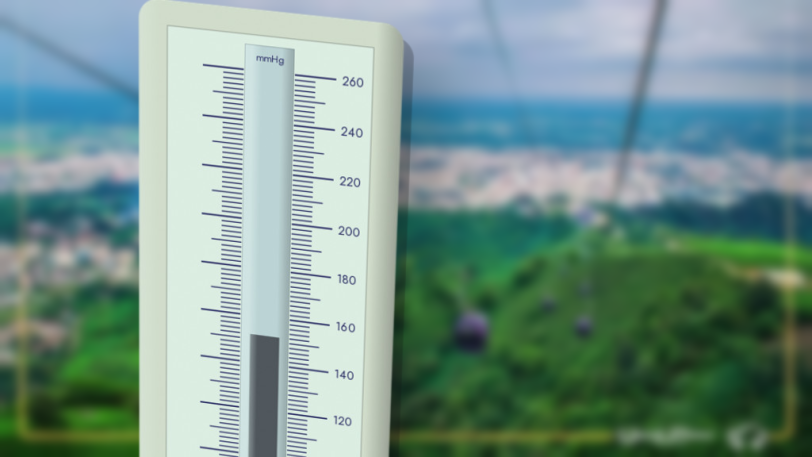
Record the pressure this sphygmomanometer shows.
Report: 152 mmHg
